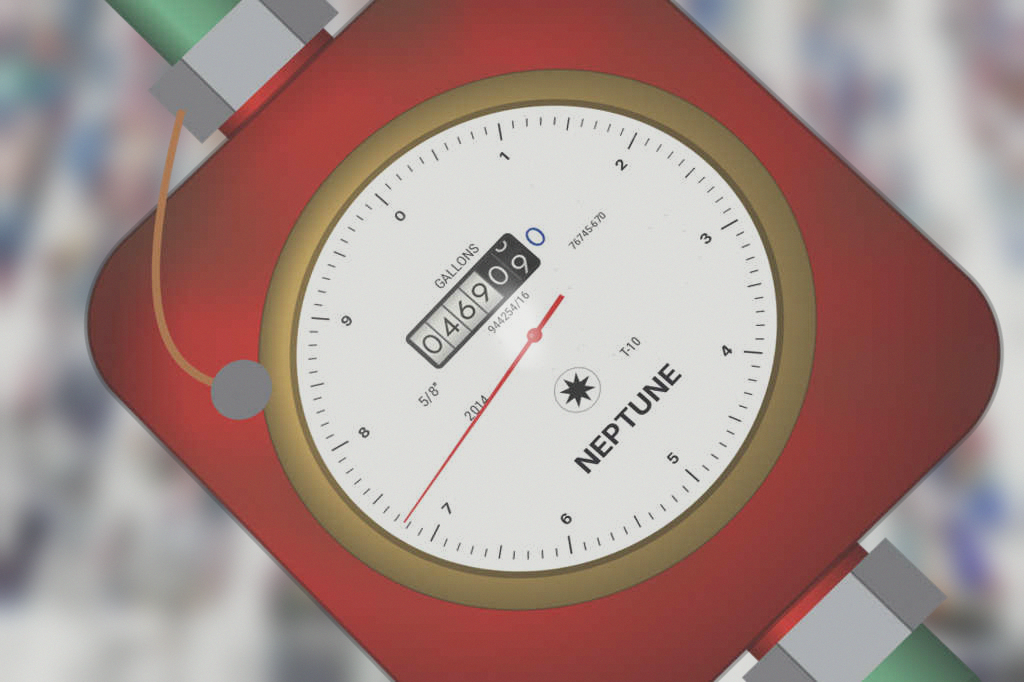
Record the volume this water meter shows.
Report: 469087.2 gal
